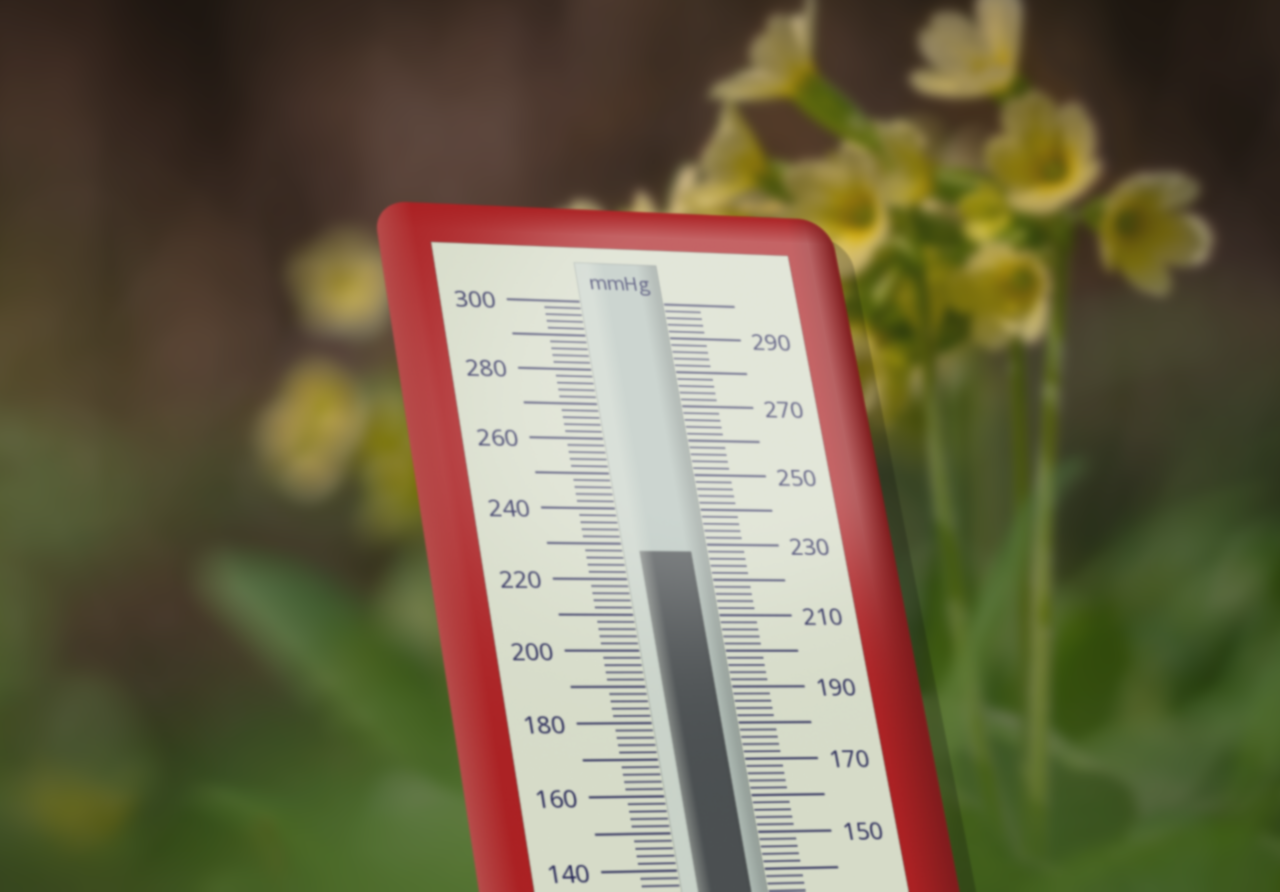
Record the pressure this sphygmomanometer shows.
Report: 228 mmHg
